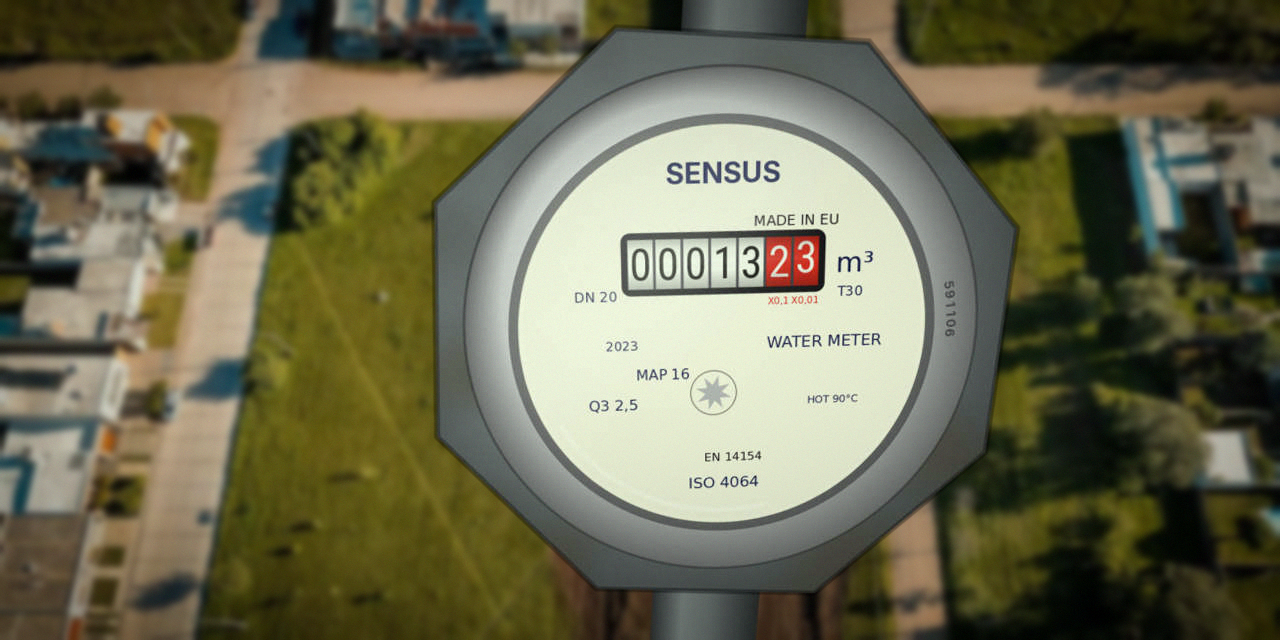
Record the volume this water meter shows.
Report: 13.23 m³
